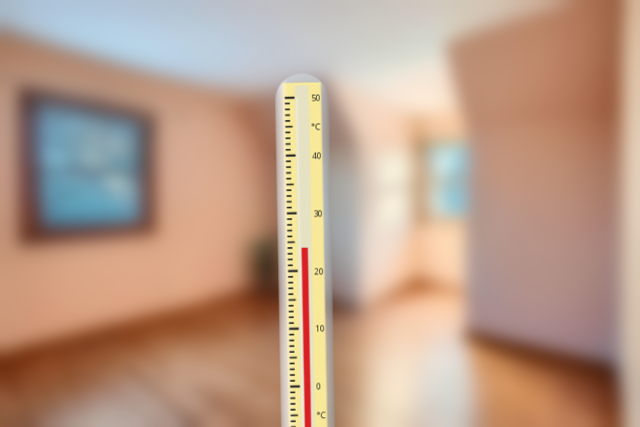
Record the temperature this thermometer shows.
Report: 24 °C
